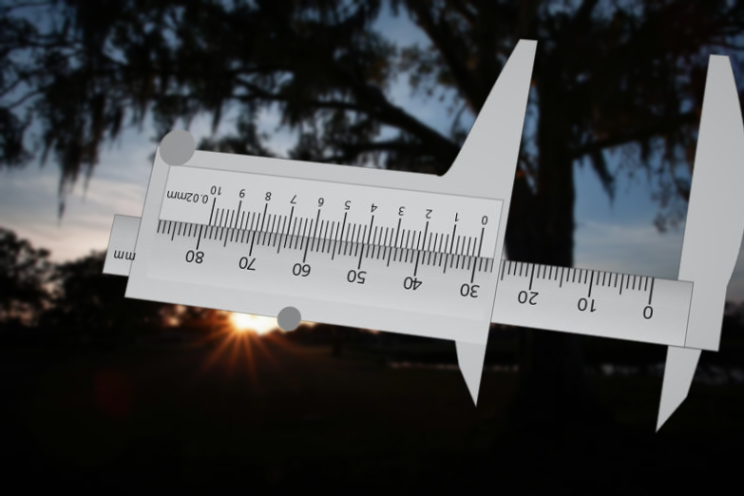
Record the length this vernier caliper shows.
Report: 29.6 mm
